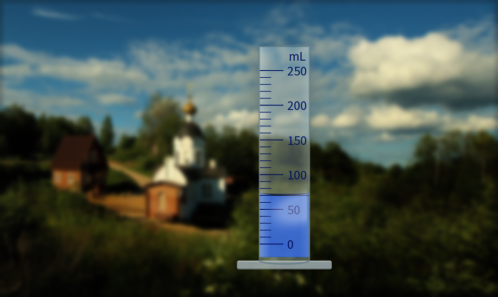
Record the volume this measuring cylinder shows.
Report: 70 mL
